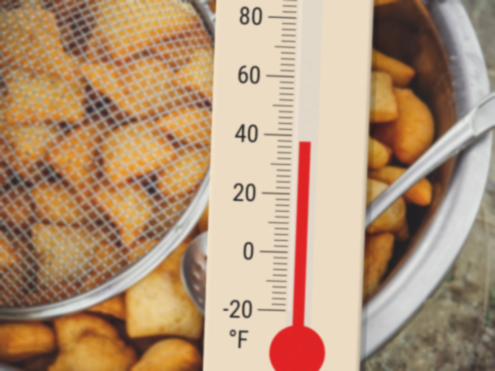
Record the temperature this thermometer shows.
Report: 38 °F
